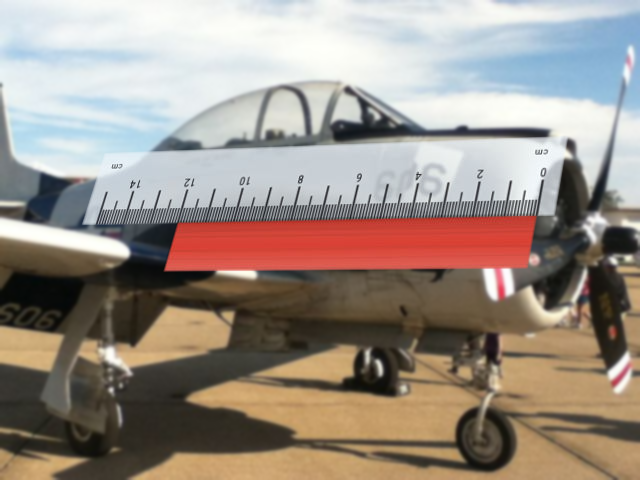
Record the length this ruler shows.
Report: 12 cm
